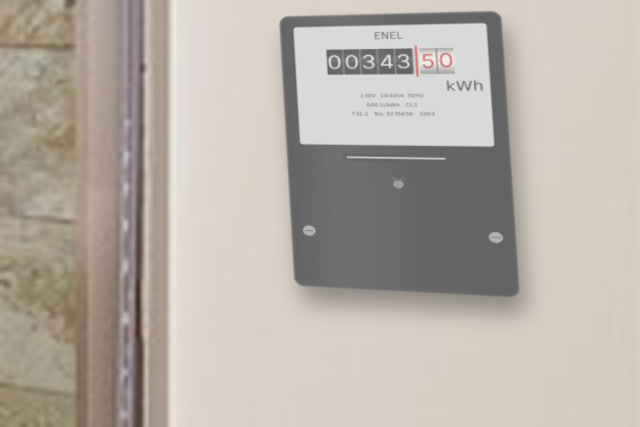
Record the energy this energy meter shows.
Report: 343.50 kWh
